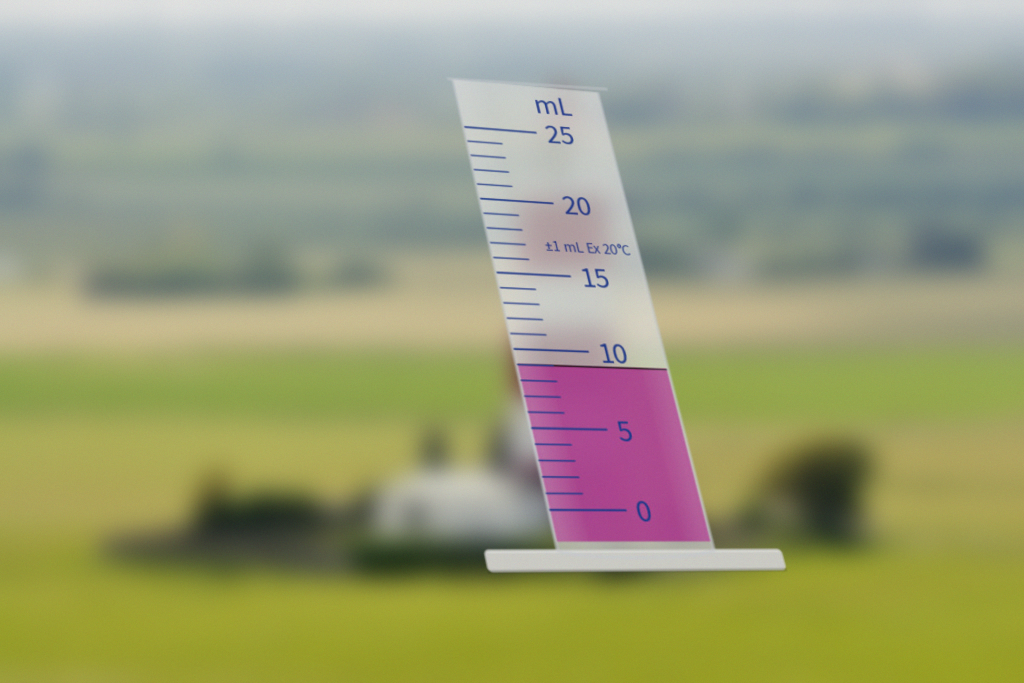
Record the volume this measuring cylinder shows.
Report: 9 mL
